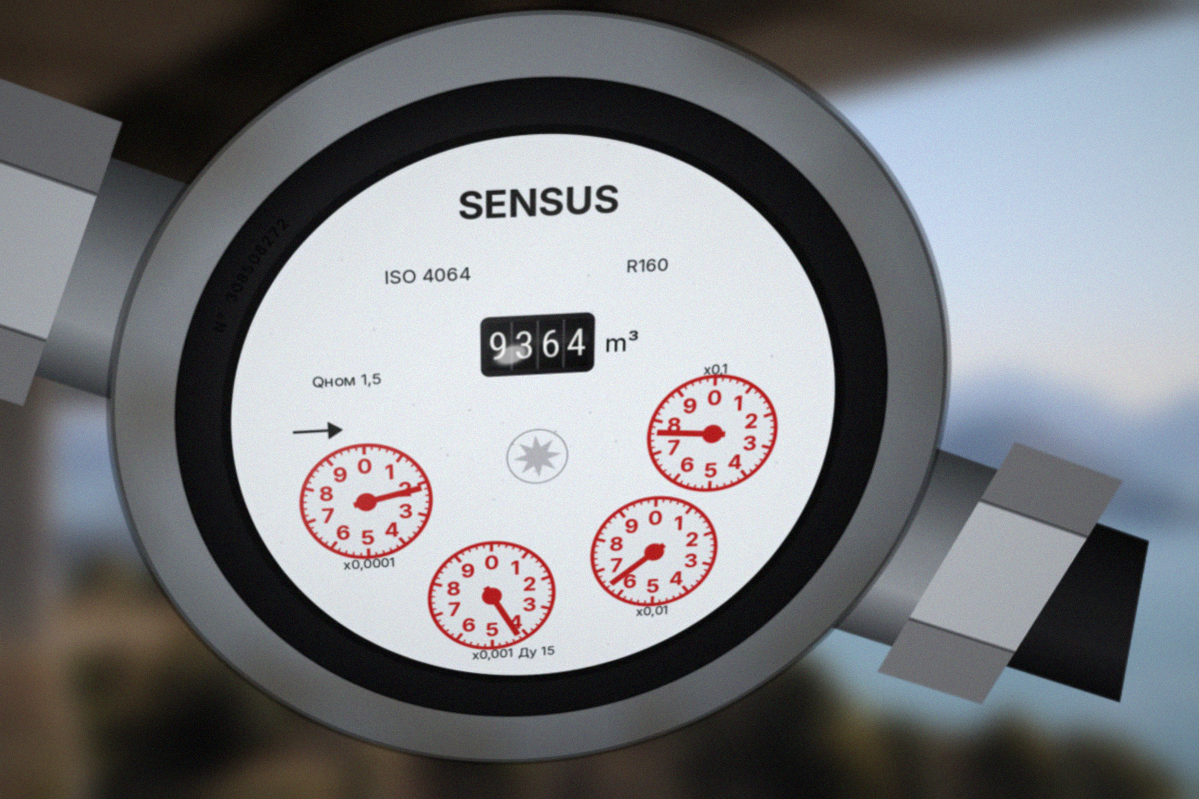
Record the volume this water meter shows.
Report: 9364.7642 m³
